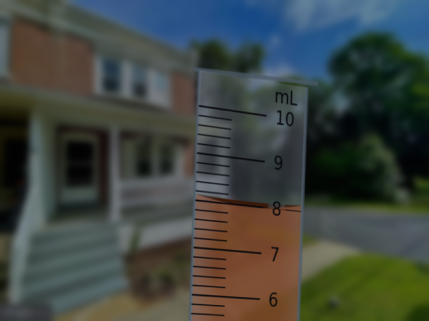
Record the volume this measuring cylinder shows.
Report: 8 mL
